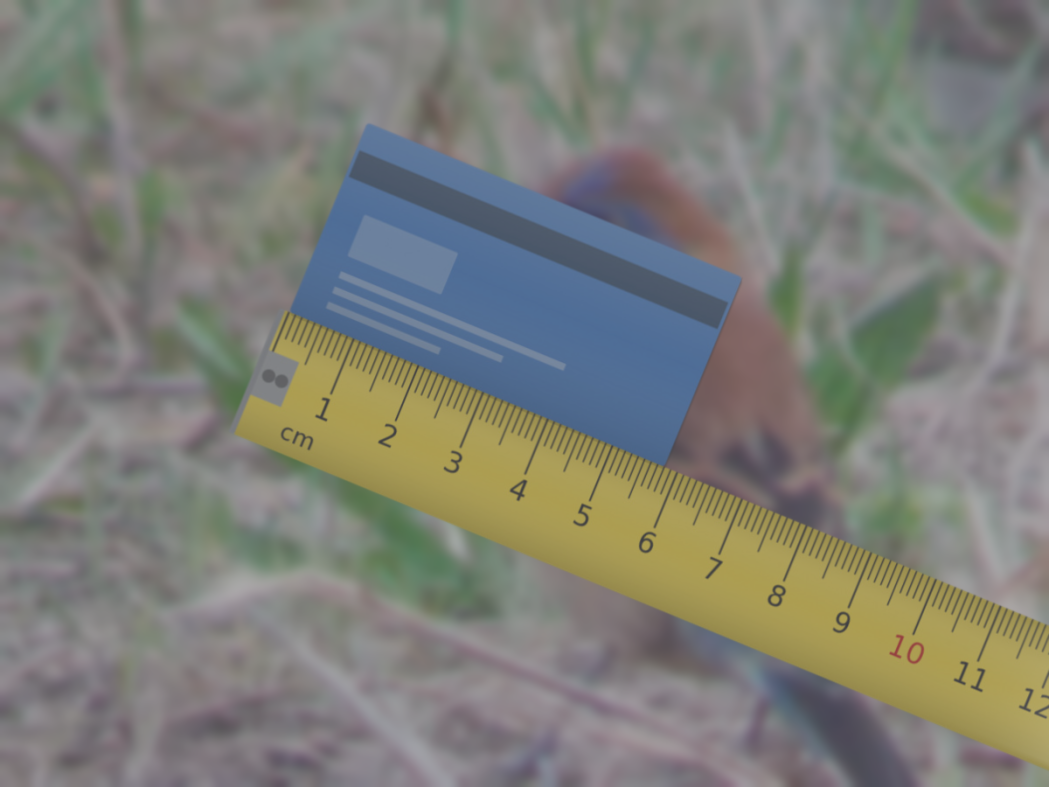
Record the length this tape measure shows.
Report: 5.8 cm
